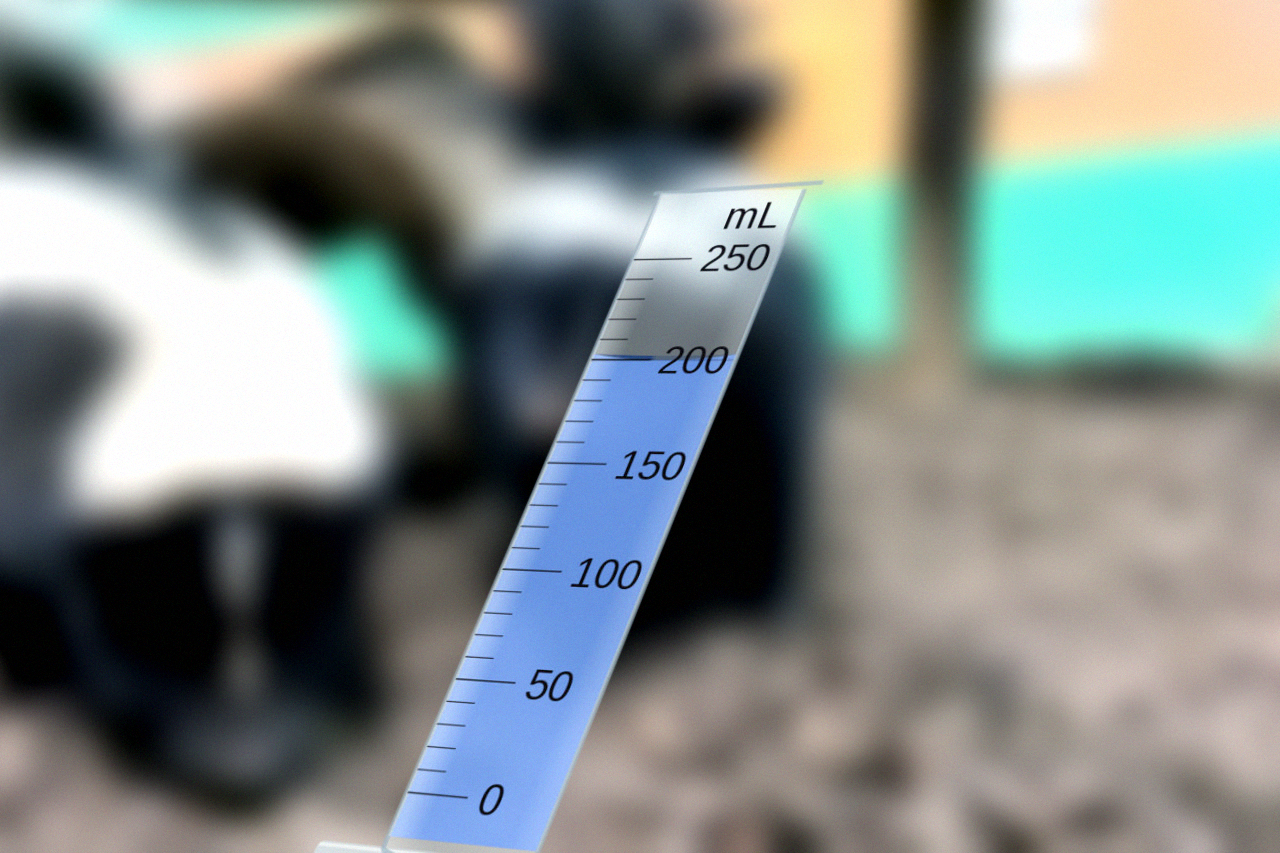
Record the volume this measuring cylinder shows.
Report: 200 mL
